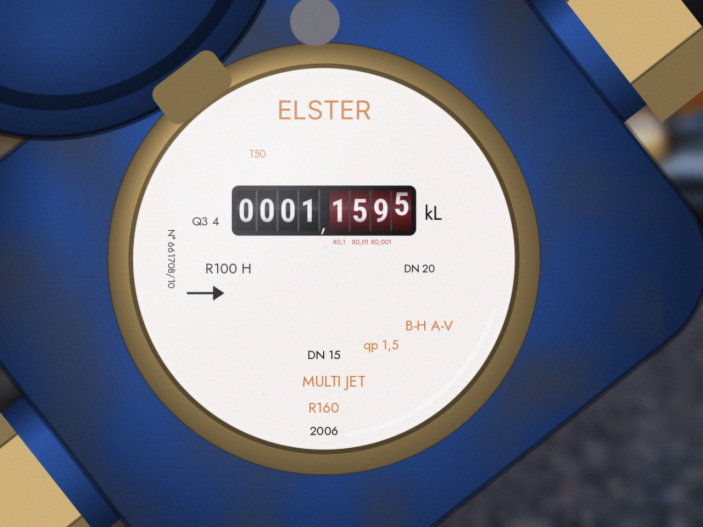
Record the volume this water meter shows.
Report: 1.1595 kL
